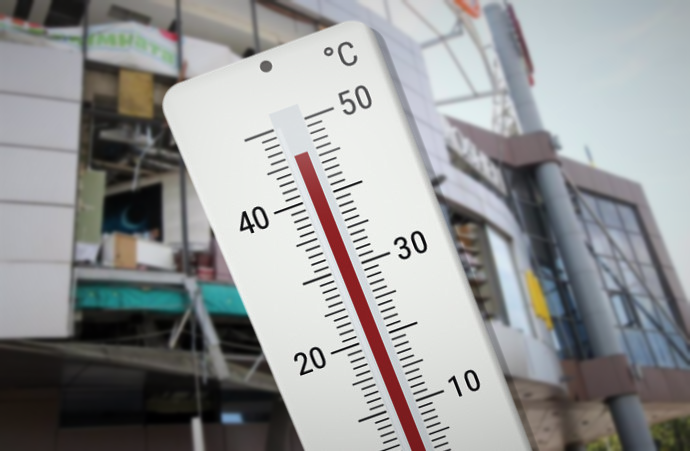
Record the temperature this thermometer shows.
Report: 46 °C
